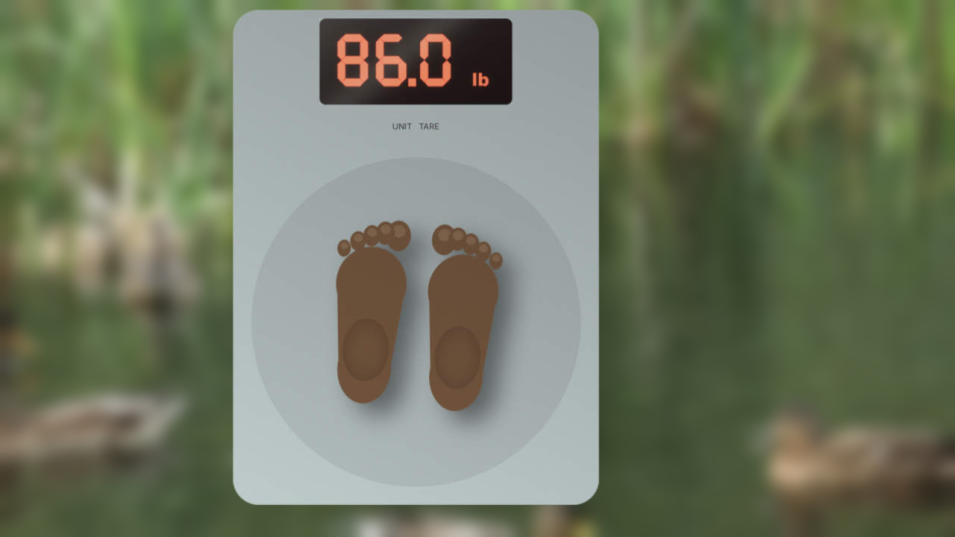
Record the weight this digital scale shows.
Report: 86.0 lb
